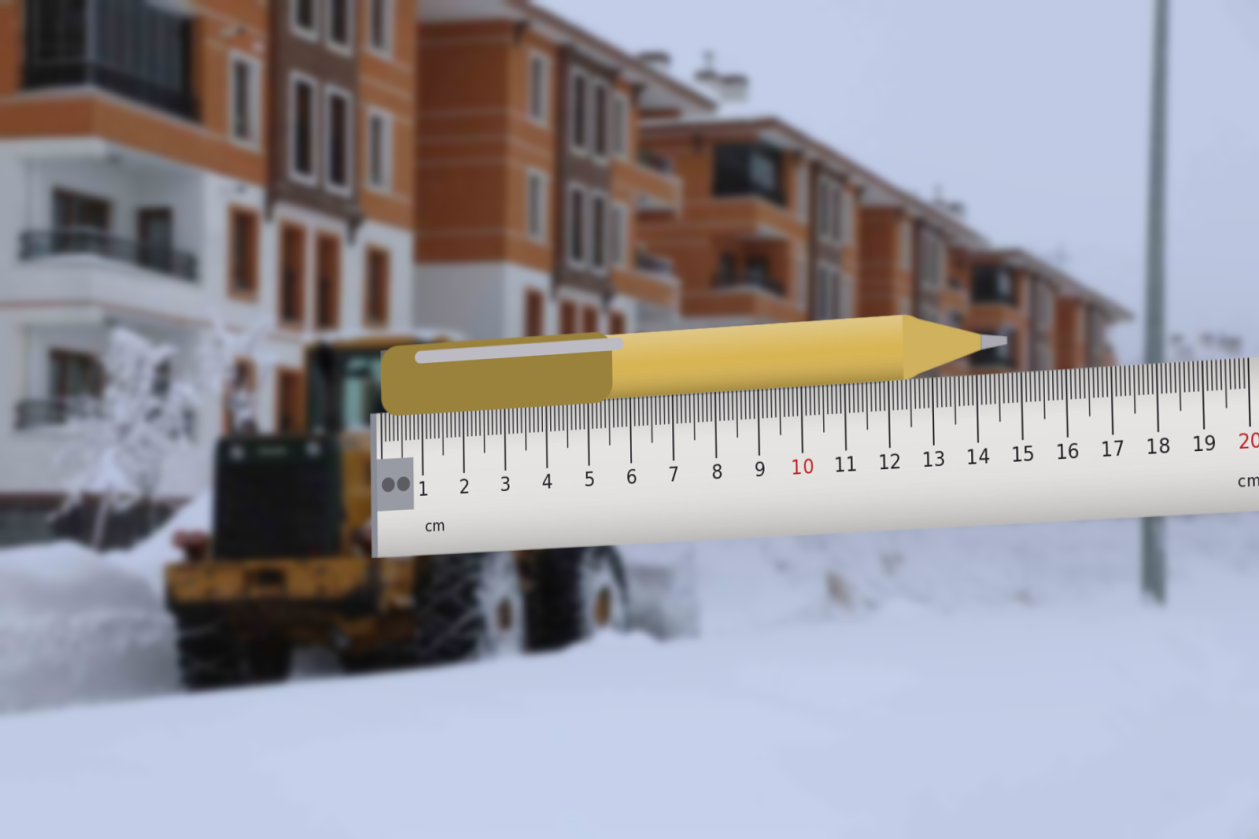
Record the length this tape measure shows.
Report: 14.7 cm
